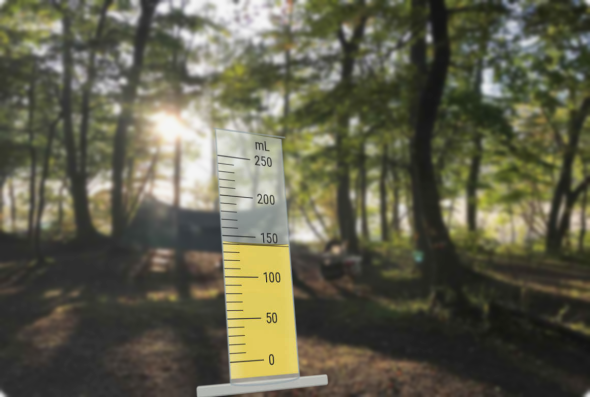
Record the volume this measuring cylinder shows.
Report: 140 mL
